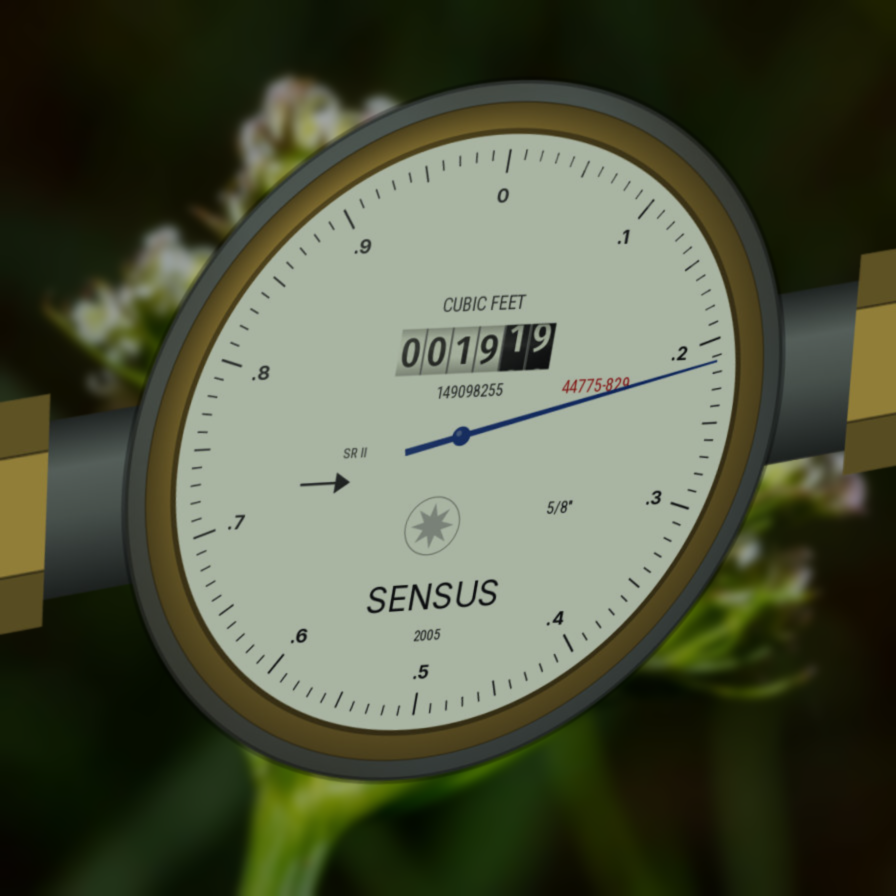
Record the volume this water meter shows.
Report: 1919.21 ft³
